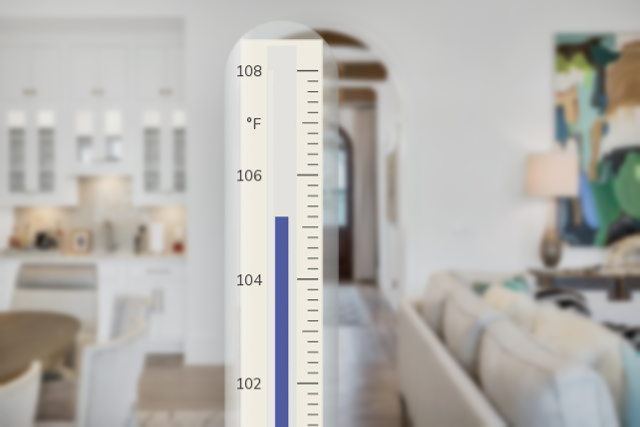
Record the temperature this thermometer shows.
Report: 105.2 °F
